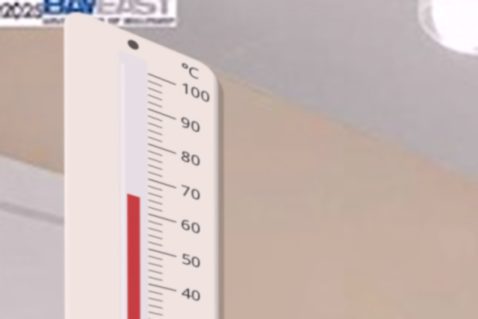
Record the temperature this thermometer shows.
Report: 64 °C
